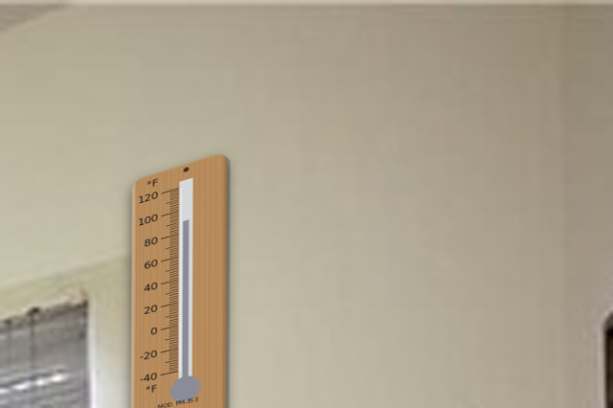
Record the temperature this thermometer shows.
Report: 90 °F
